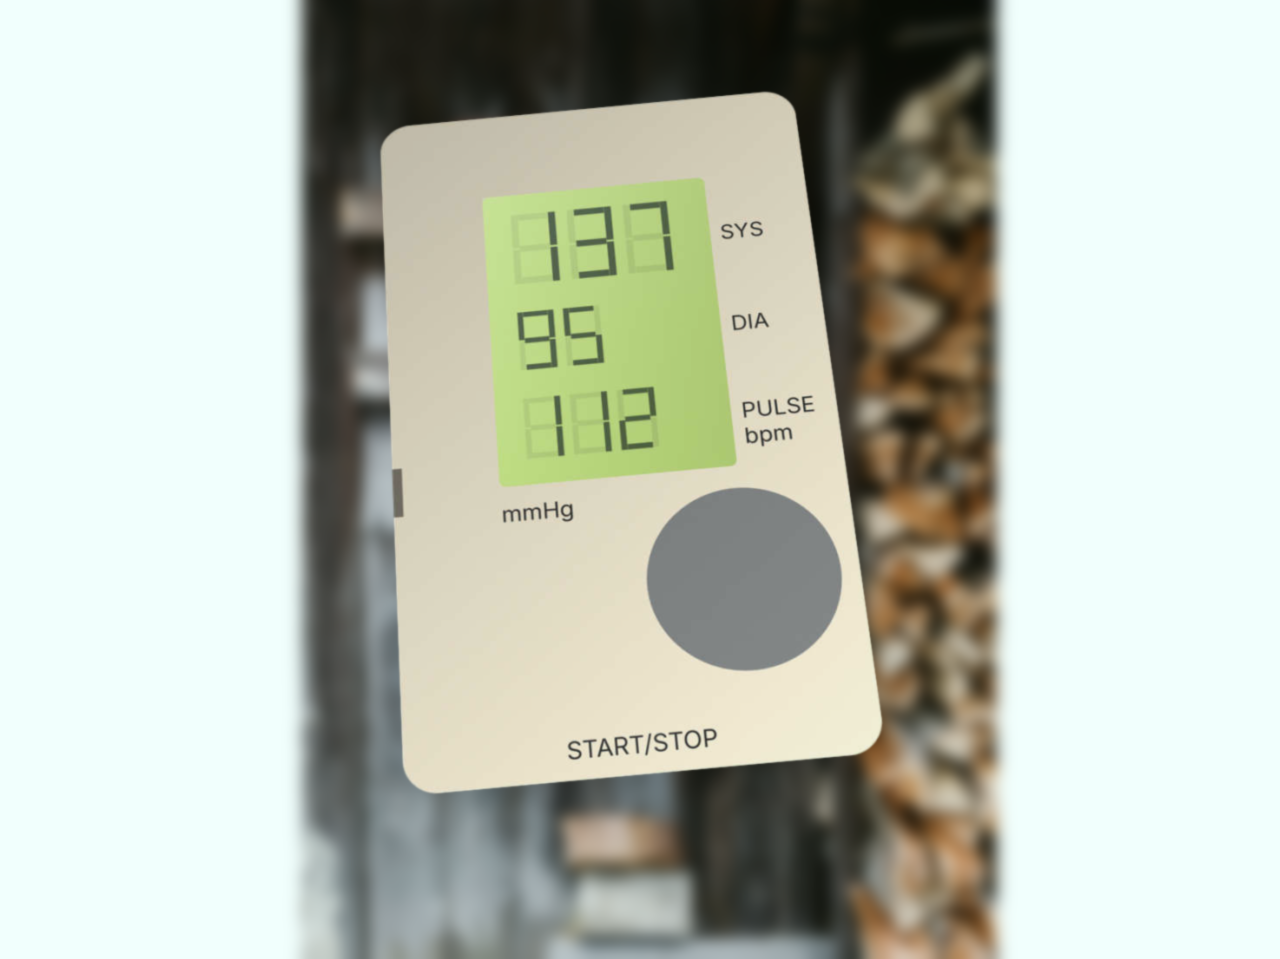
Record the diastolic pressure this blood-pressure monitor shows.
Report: 95 mmHg
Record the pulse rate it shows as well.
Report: 112 bpm
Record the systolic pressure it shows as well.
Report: 137 mmHg
